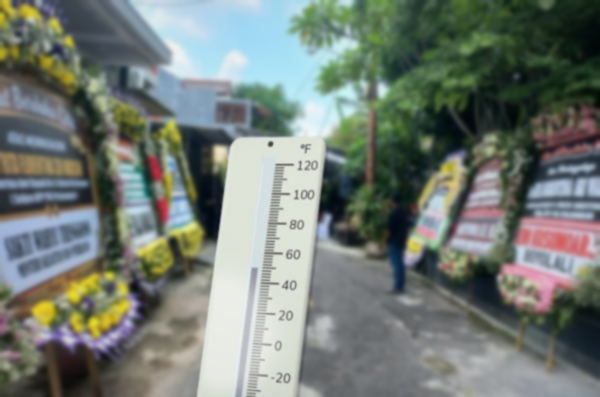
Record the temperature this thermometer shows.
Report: 50 °F
